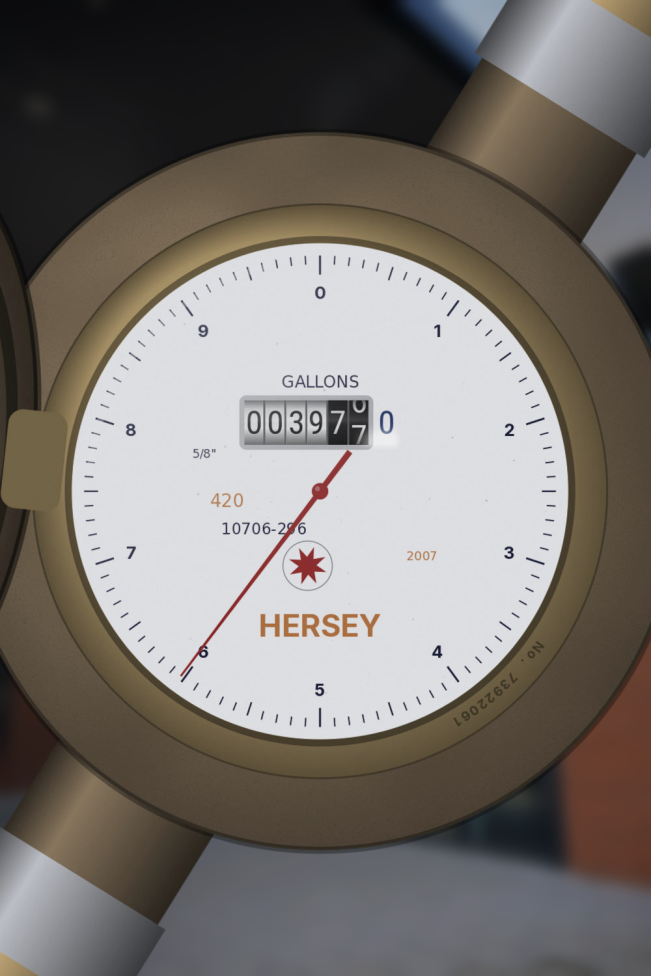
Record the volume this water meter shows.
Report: 39766.0 gal
